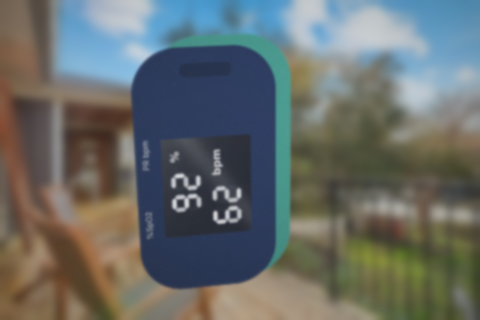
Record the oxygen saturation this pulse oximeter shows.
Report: 92 %
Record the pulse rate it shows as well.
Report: 62 bpm
